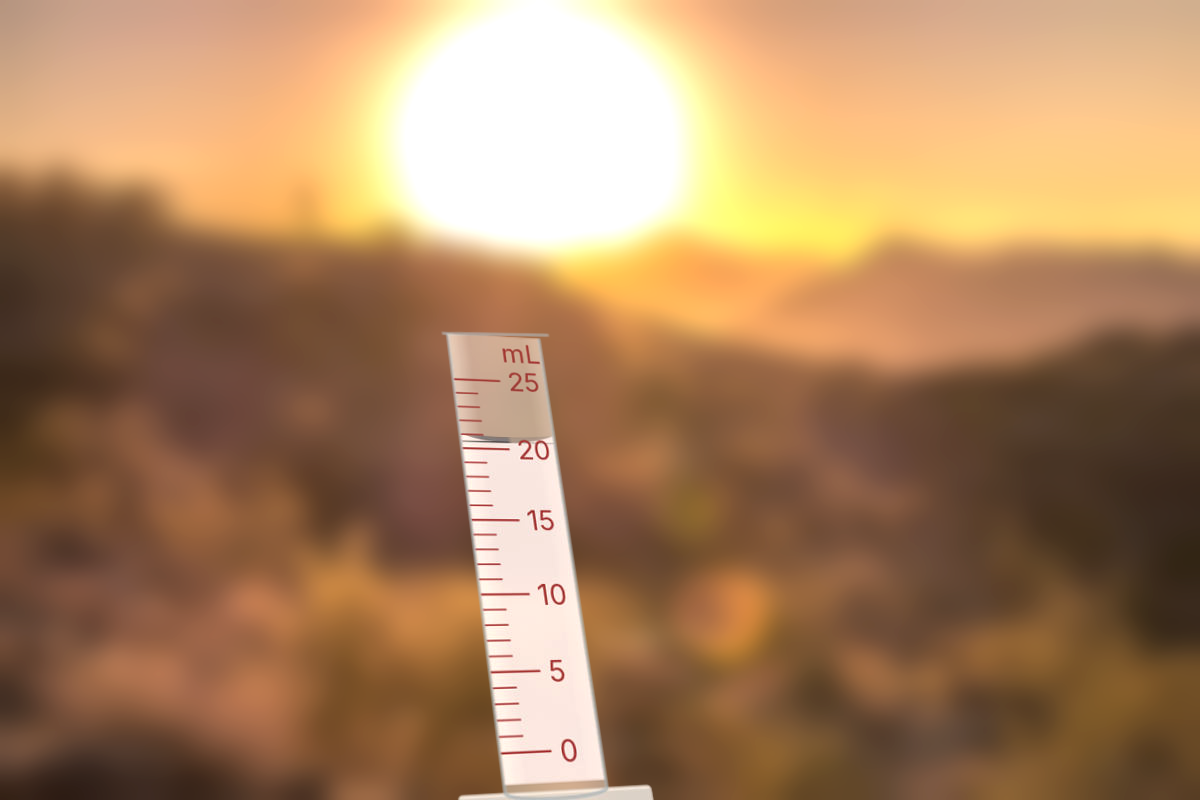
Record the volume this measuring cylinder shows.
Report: 20.5 mL
